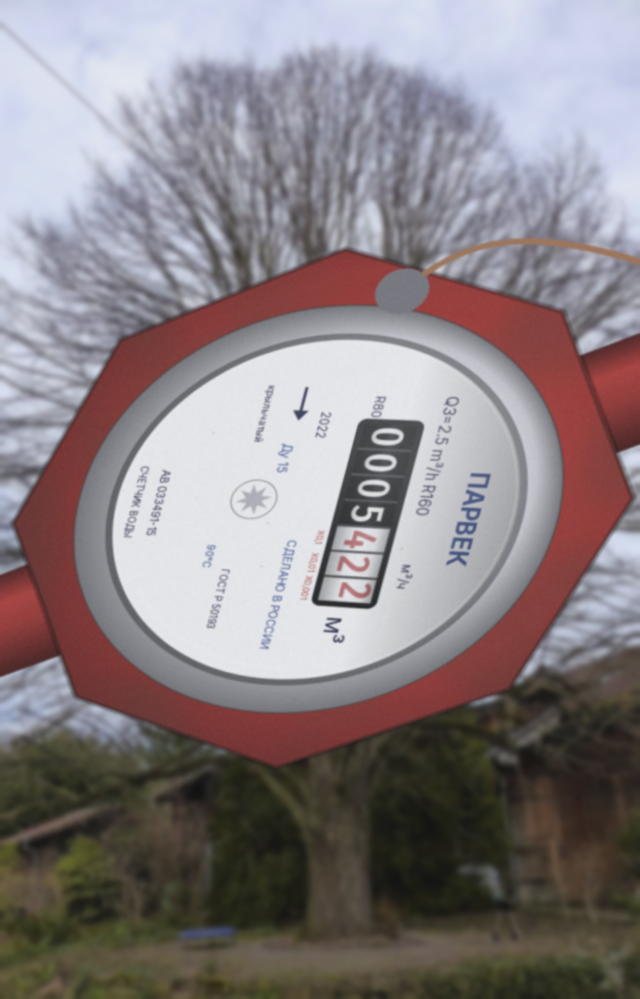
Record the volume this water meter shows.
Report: 5.422 m³
